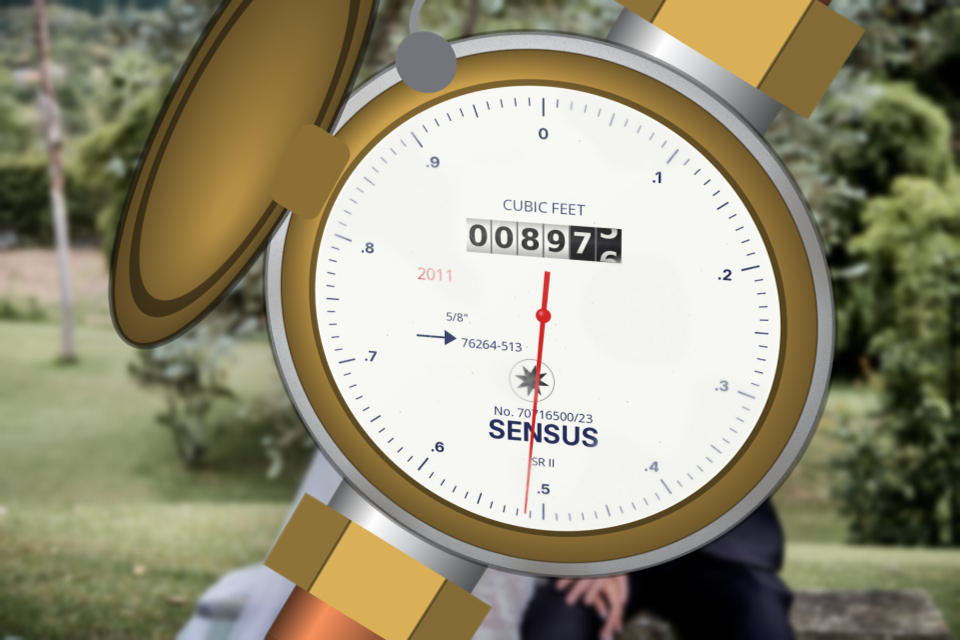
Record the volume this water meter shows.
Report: 8975.51 ft³
